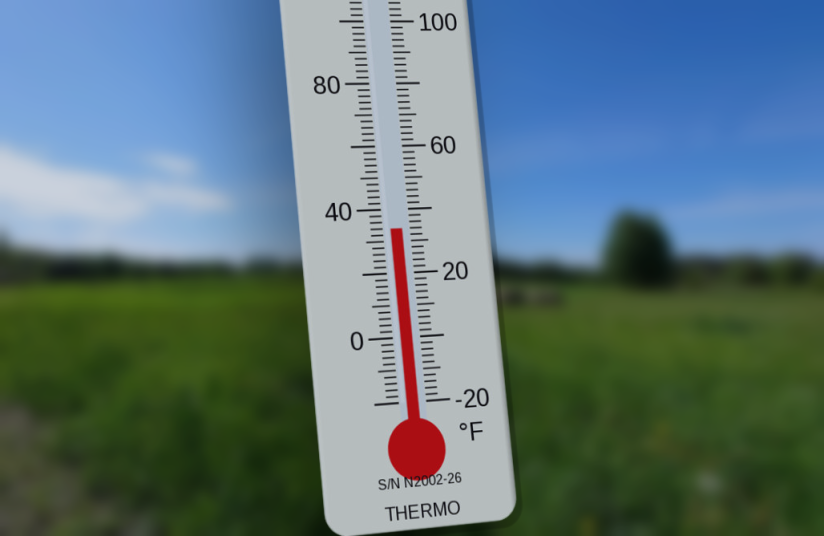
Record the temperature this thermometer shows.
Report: 34 °F
